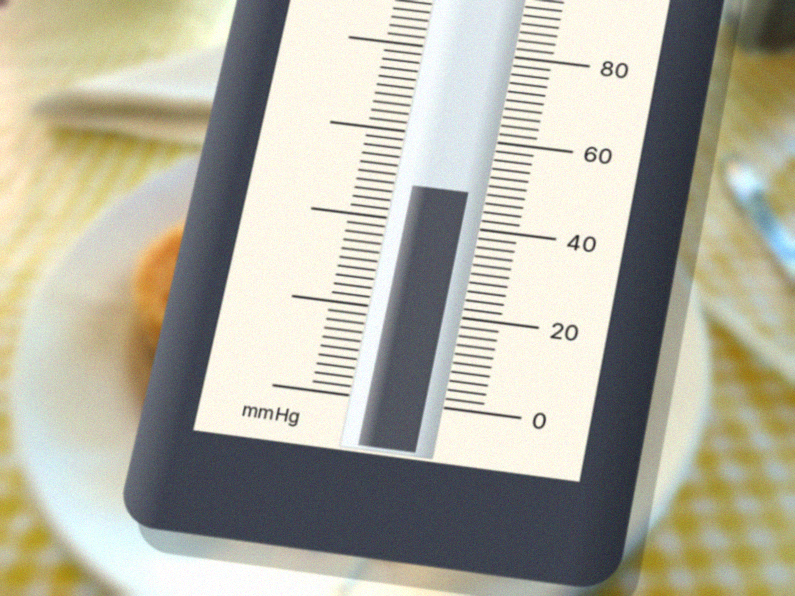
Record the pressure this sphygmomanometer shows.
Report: 48 mmHg
